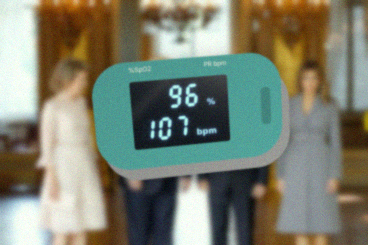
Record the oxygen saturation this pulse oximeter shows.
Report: 96 %
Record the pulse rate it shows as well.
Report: 107 bpm
